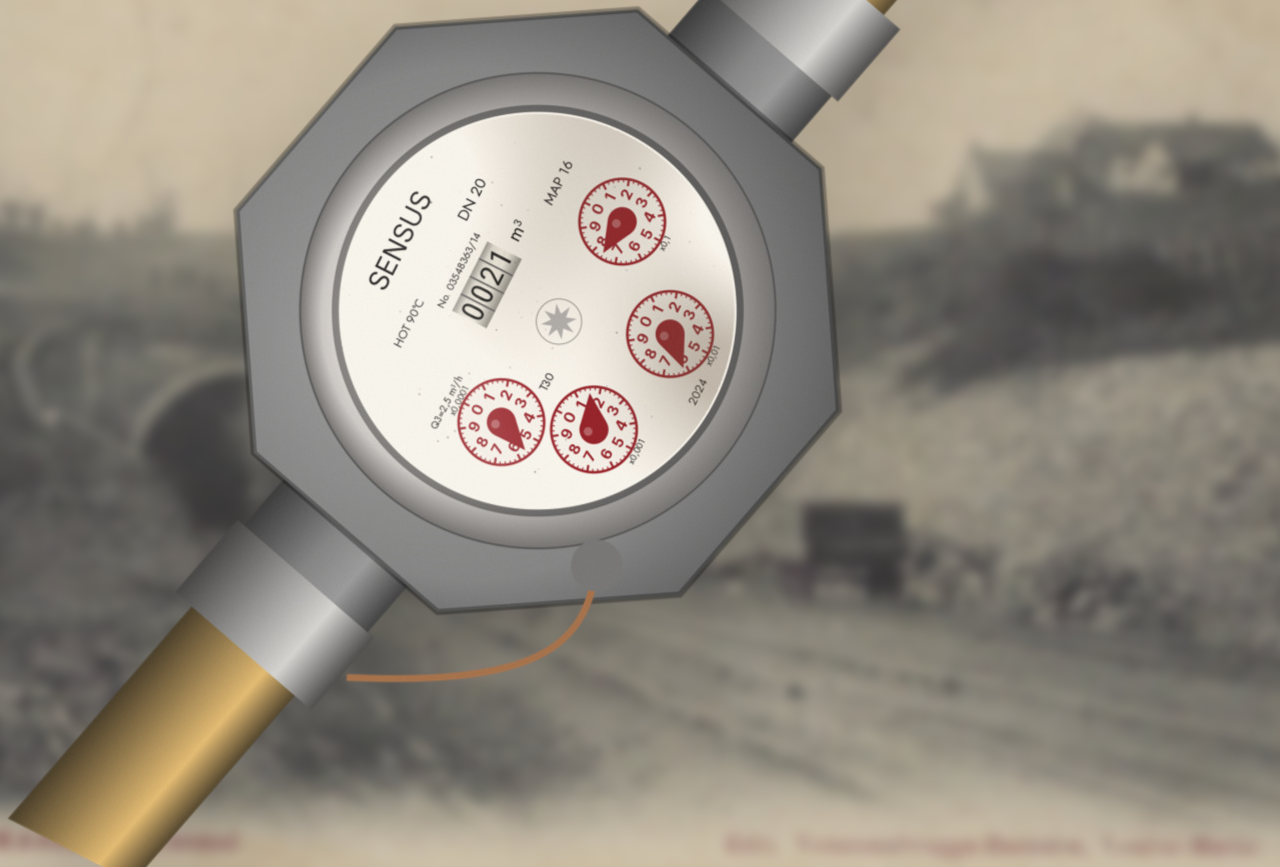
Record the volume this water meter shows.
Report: 21.7615 m³
